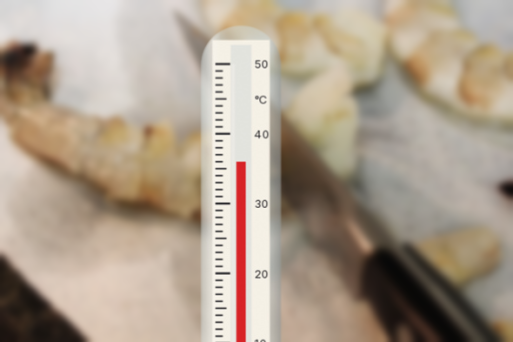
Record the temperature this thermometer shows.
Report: 36 °C
